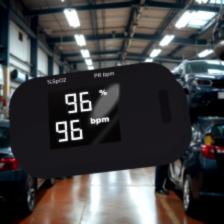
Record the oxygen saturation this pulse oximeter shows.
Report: 96 %
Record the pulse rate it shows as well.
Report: 96 bpm
